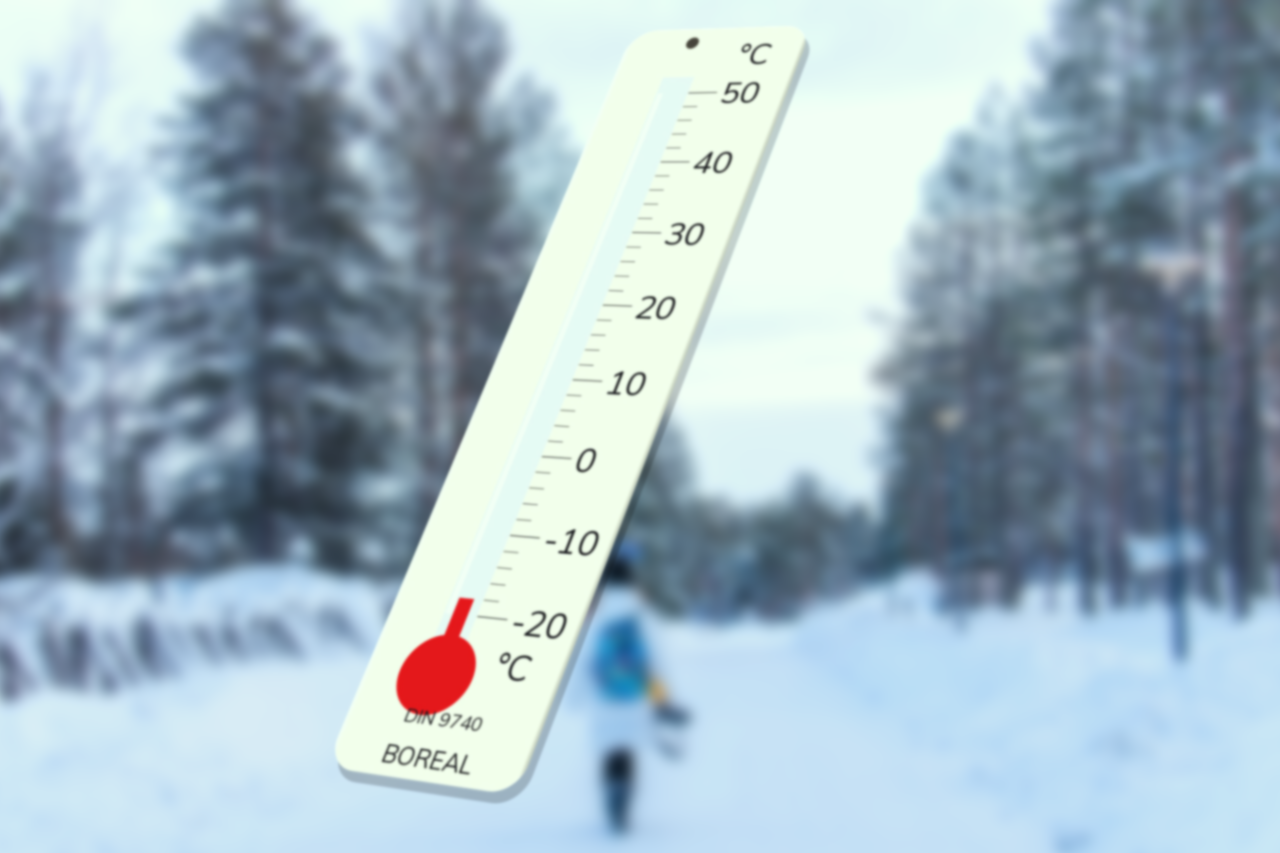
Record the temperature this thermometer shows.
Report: -18 °C
